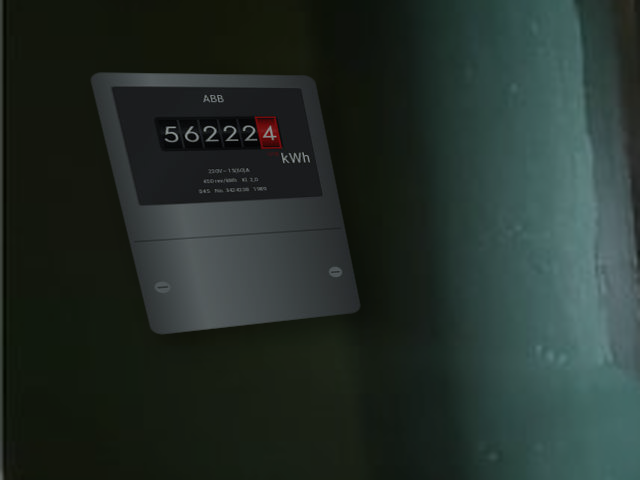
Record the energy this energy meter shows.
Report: 56222.4 kWh
